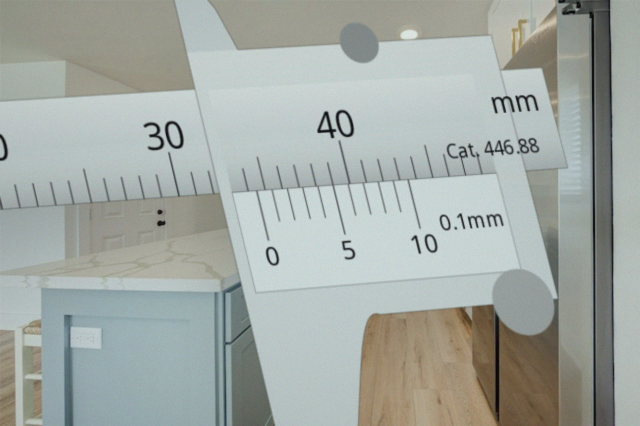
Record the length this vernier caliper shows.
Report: 34.5 mm
